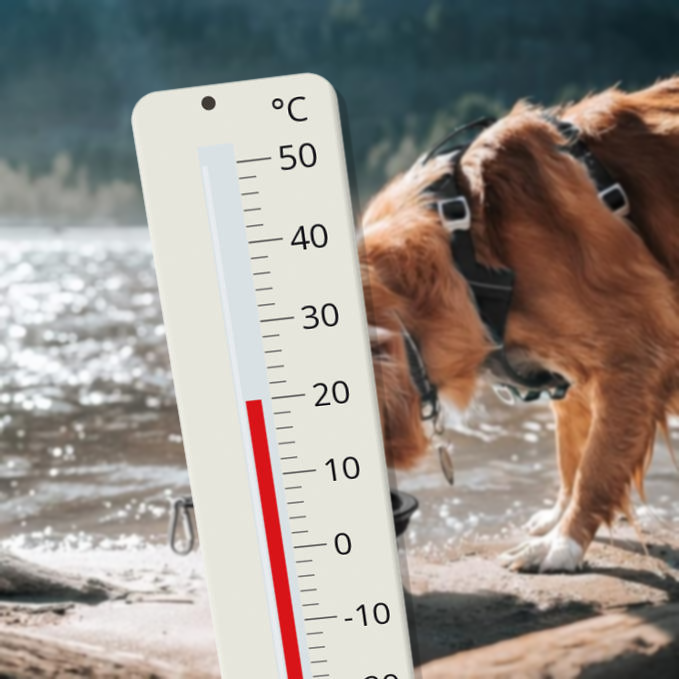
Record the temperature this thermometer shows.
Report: 20 °C
